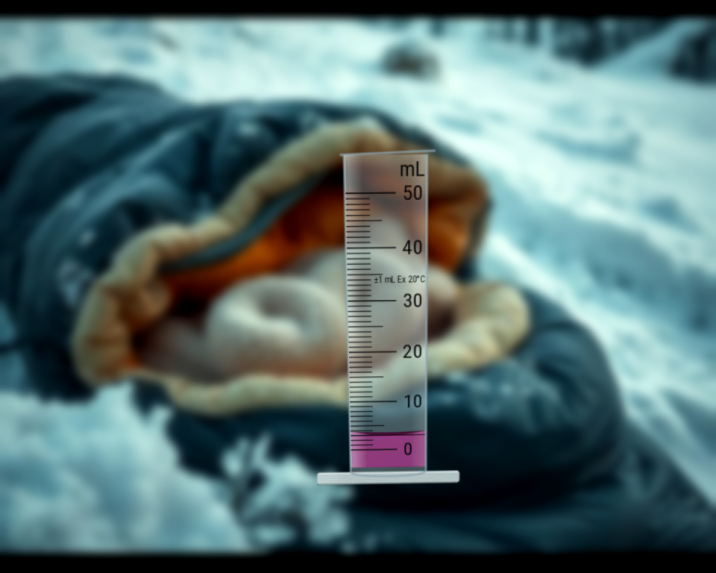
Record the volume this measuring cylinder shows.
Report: 3 mL
